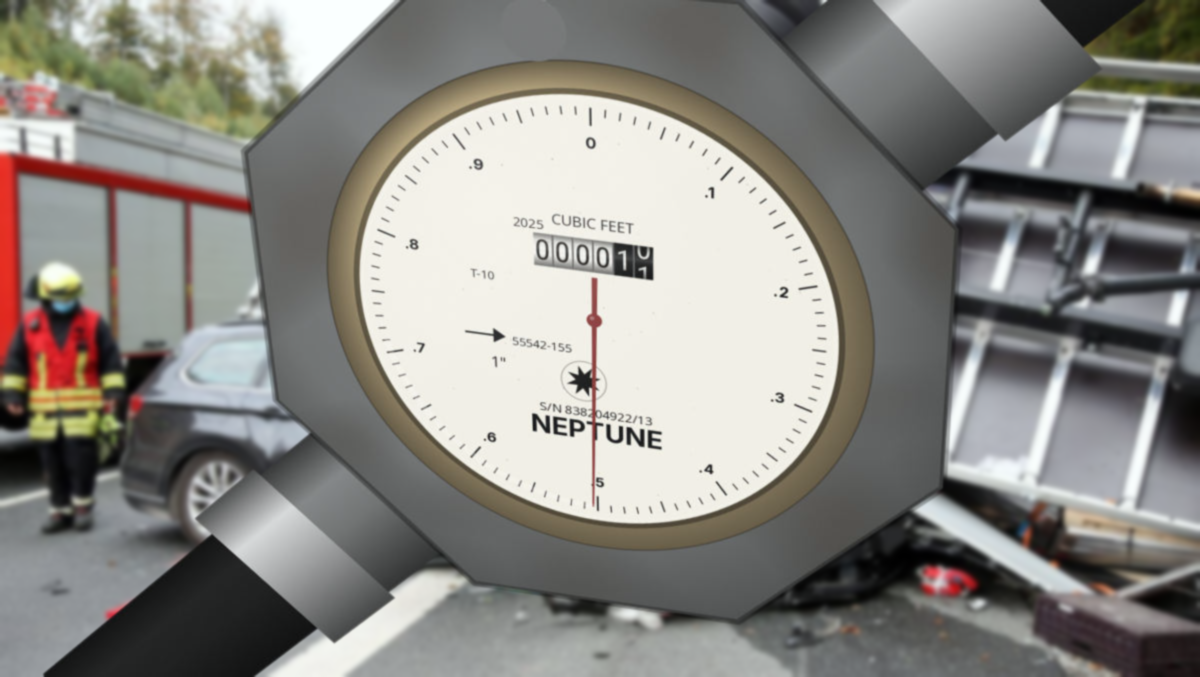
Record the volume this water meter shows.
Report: 10.50 ft³
